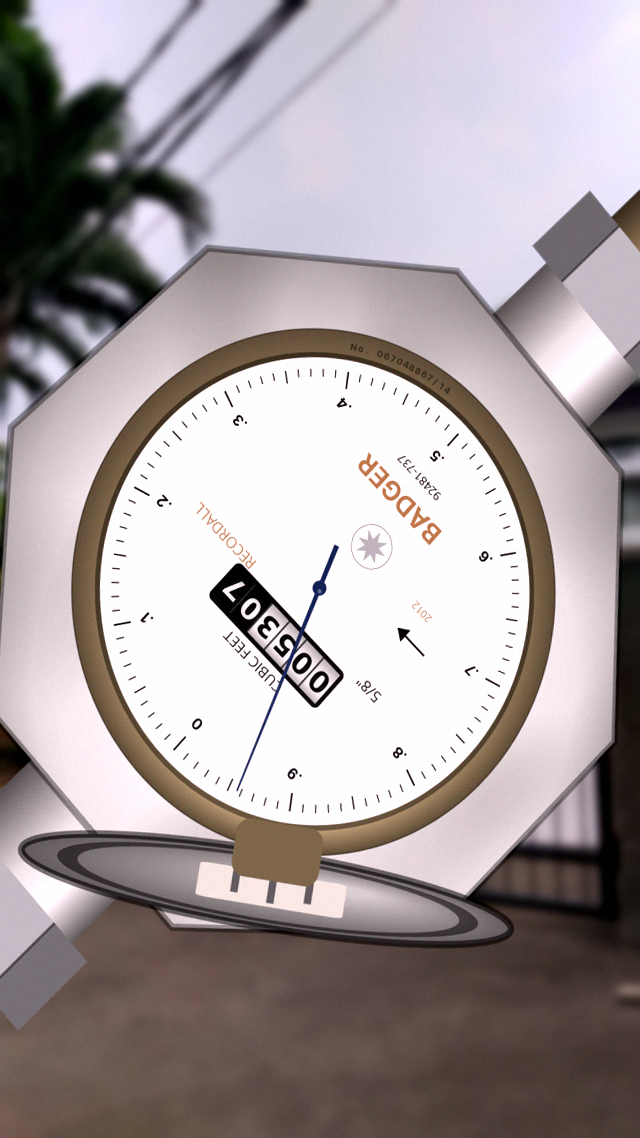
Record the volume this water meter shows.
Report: 5306.94 ft³
